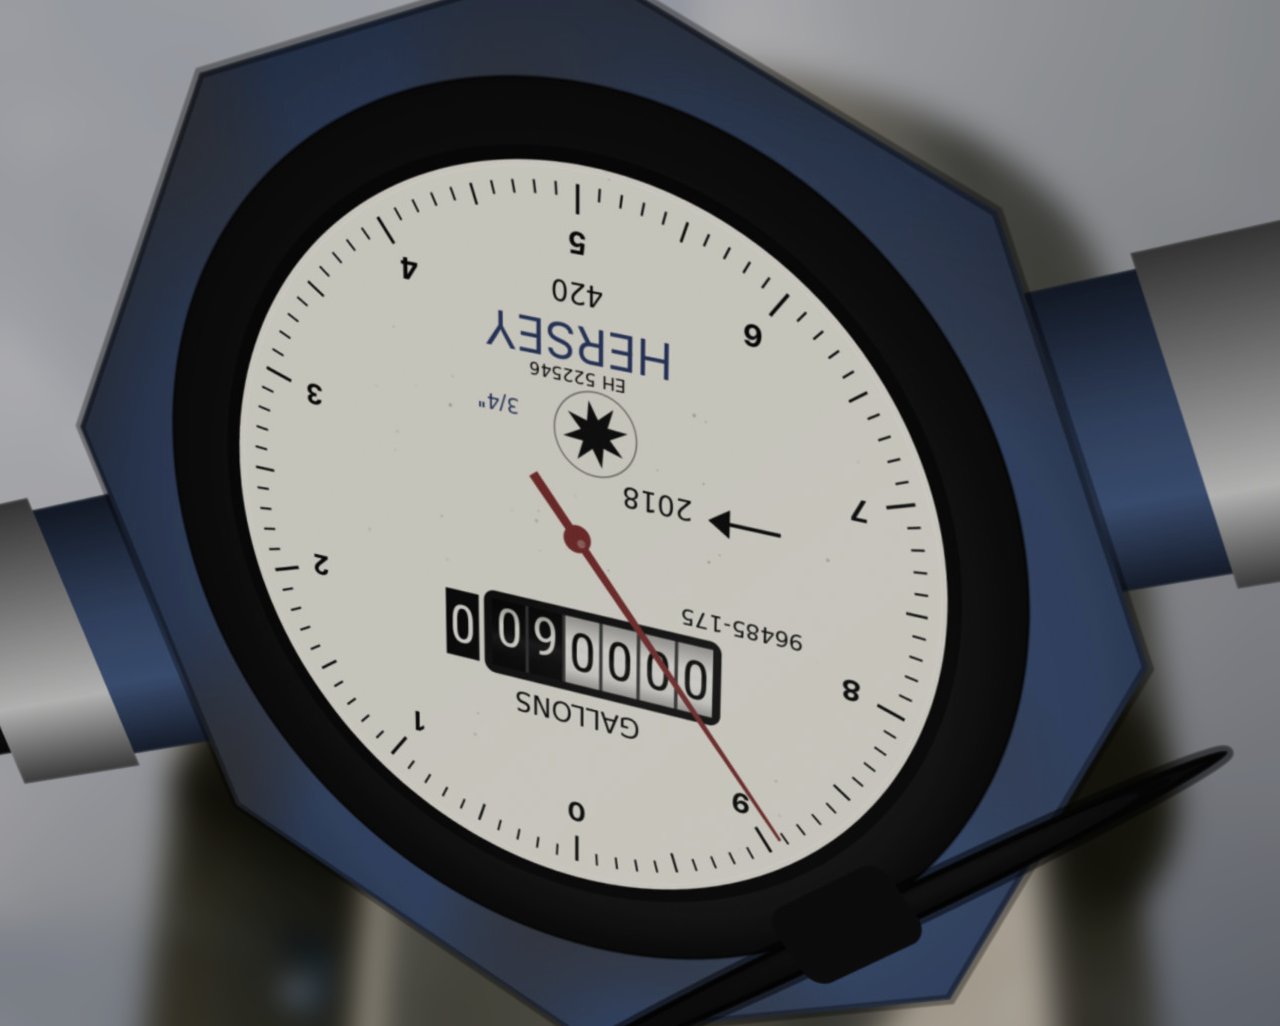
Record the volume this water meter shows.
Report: 598.9 gal
